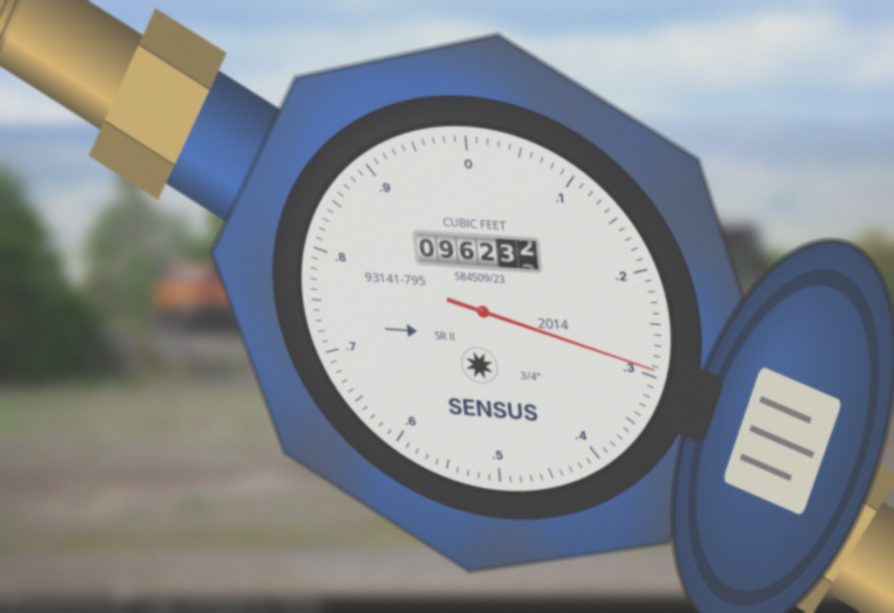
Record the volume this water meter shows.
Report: 96232.29 ft³
